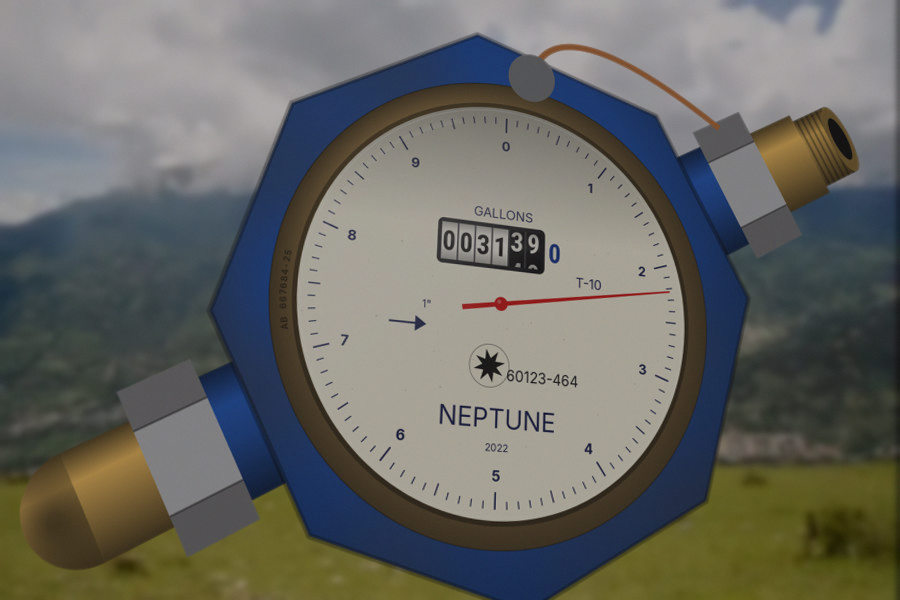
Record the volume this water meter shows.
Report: 31392.2 gal
